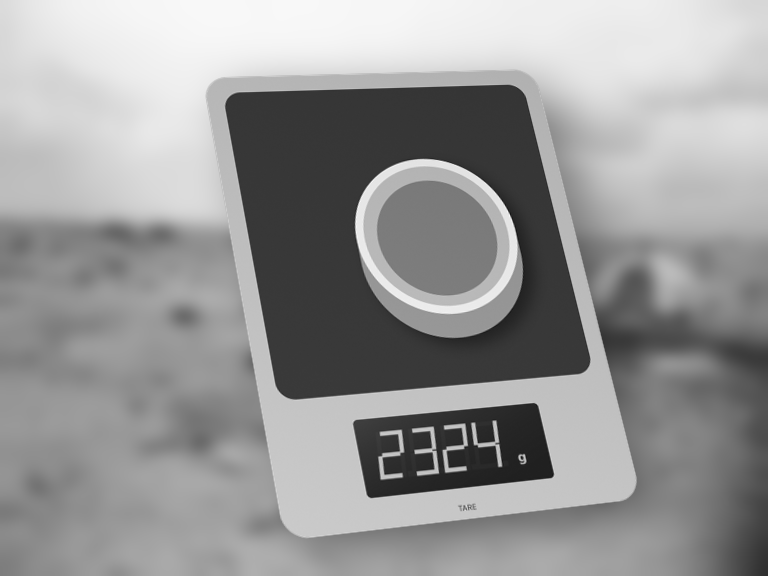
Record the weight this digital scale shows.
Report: 2324 g
